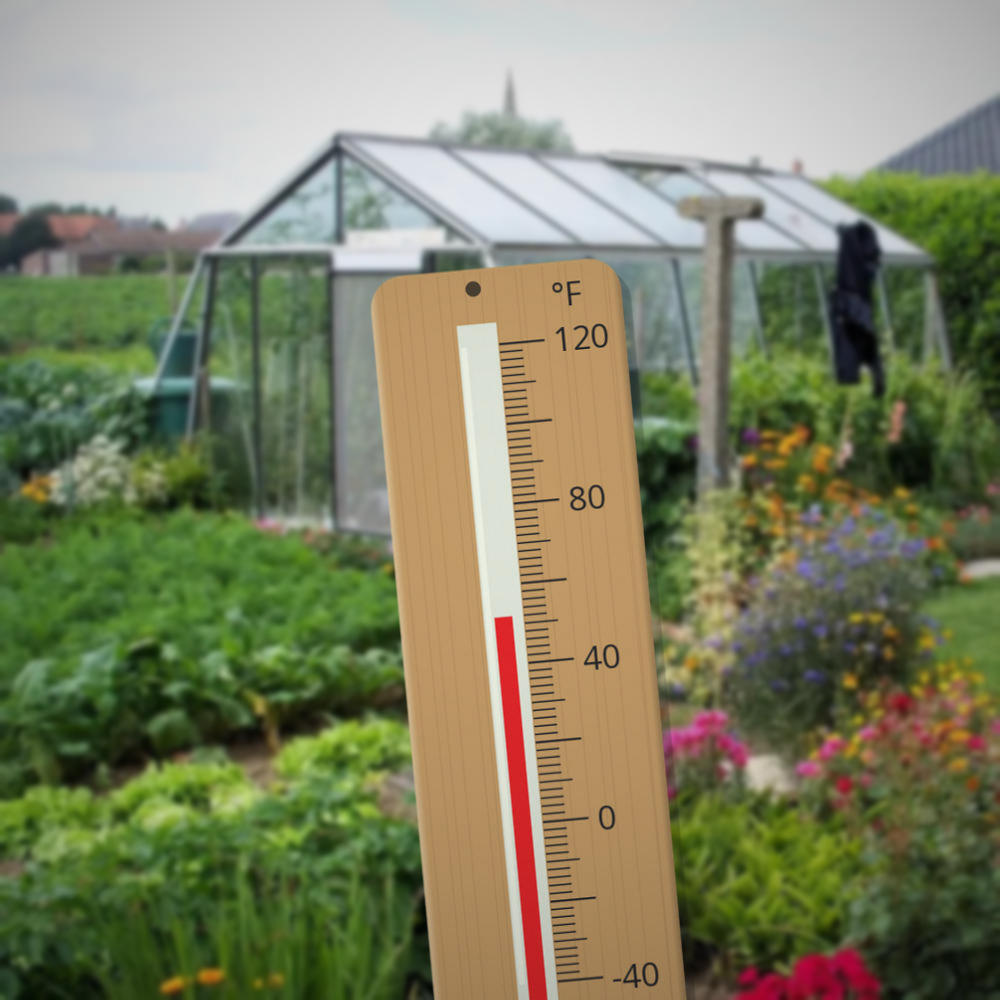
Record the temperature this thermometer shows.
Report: 52 °F
